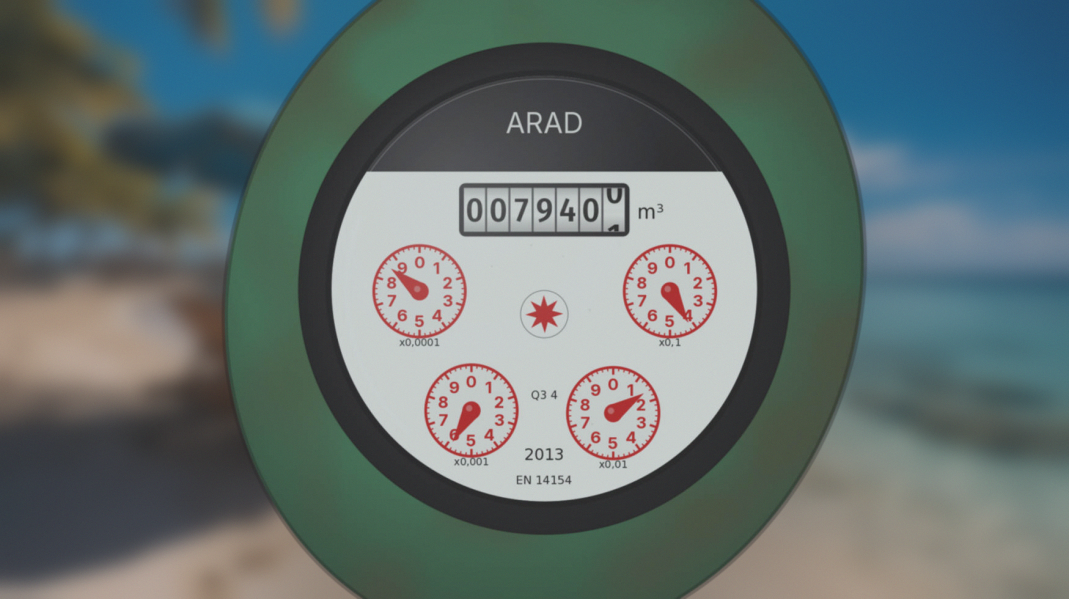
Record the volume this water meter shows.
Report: 79400.4158 m³
